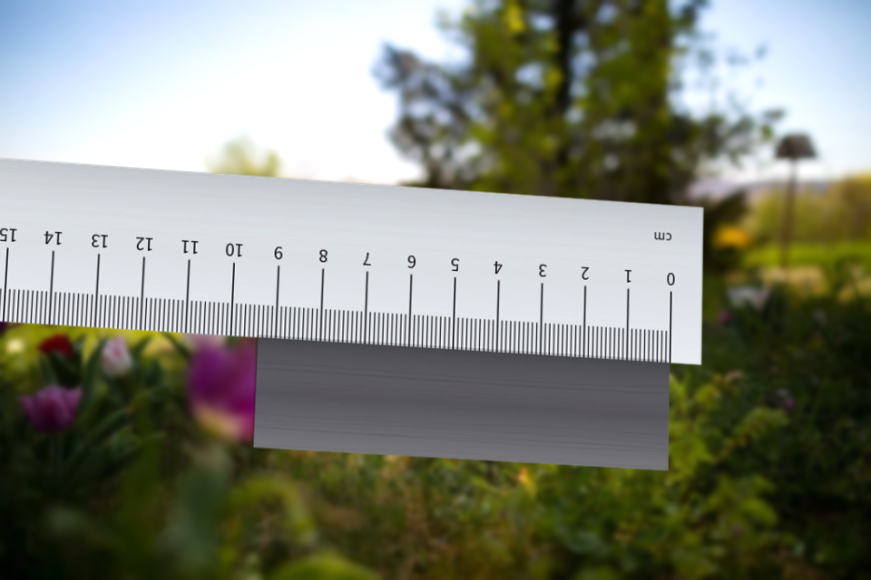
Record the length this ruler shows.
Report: 9.4 cm
